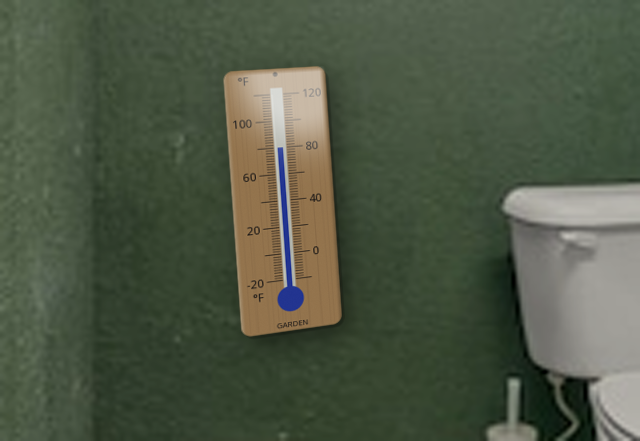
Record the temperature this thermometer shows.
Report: 80 °F
